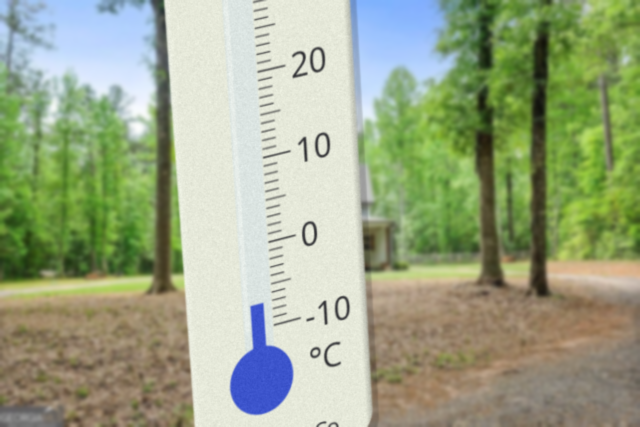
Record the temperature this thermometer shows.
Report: -7 °C
